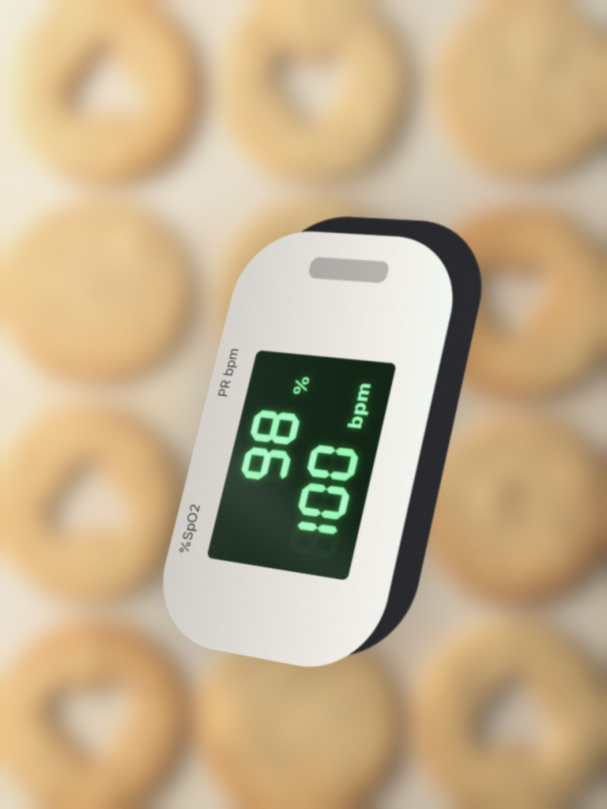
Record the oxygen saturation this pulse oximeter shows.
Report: 98 %
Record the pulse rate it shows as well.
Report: 100 bpm
